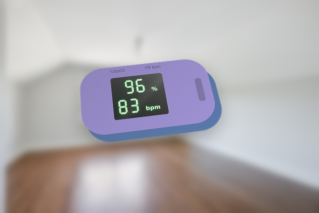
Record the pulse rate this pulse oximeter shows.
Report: 83 bpm
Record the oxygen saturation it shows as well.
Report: 96 %
